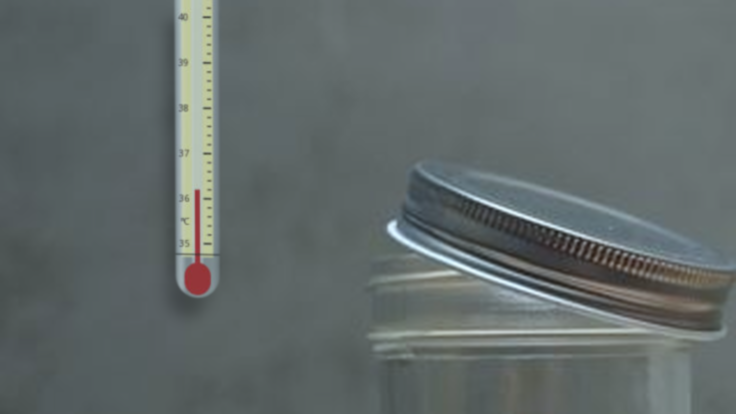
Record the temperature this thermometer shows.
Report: 36.2 °C
